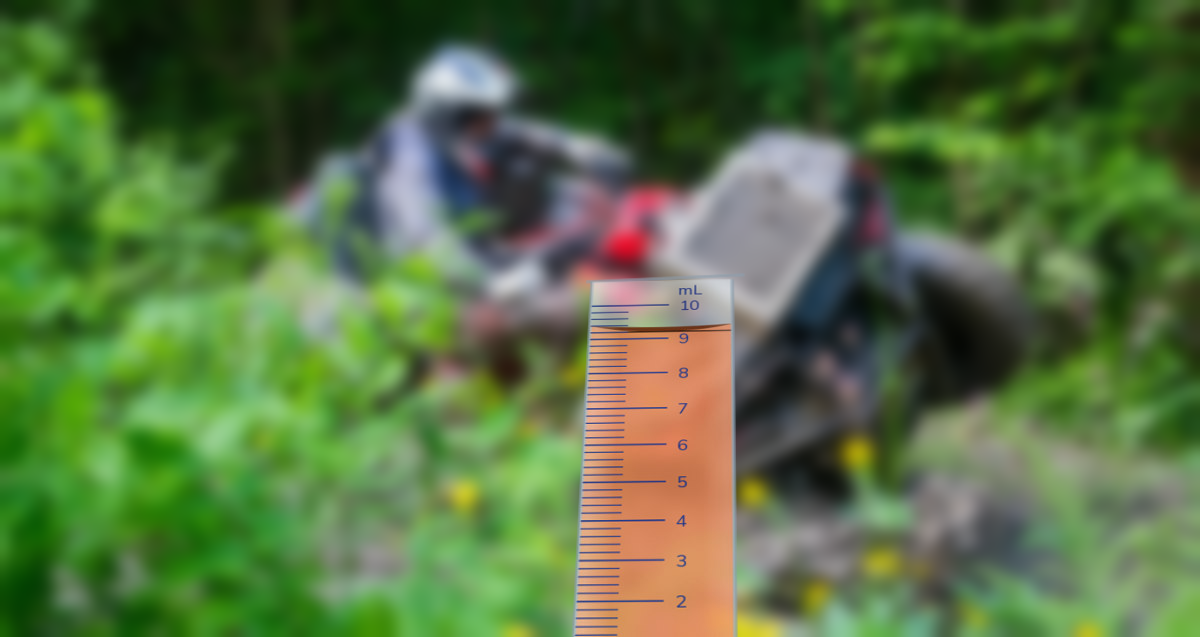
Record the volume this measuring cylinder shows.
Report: 9.2 mL
